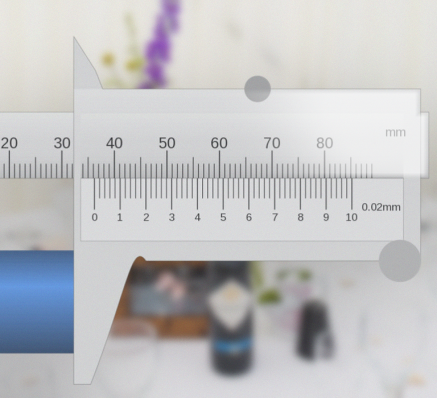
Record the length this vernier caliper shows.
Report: 36.2 mm
